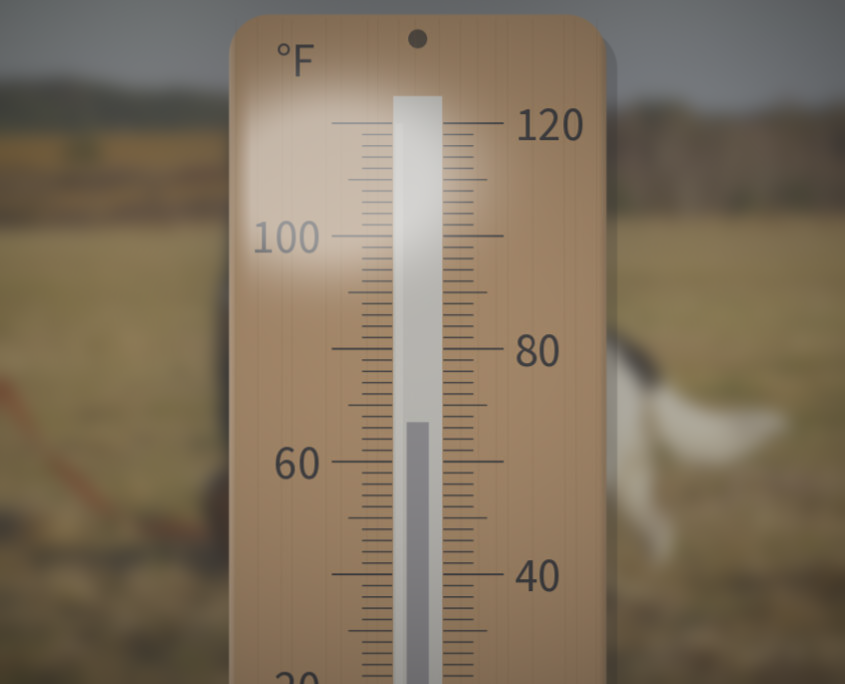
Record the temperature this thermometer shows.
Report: 67 °F
